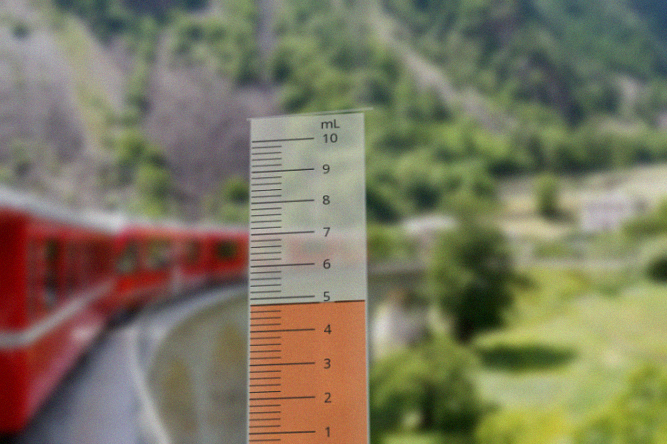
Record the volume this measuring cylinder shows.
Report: 4.8 mL
